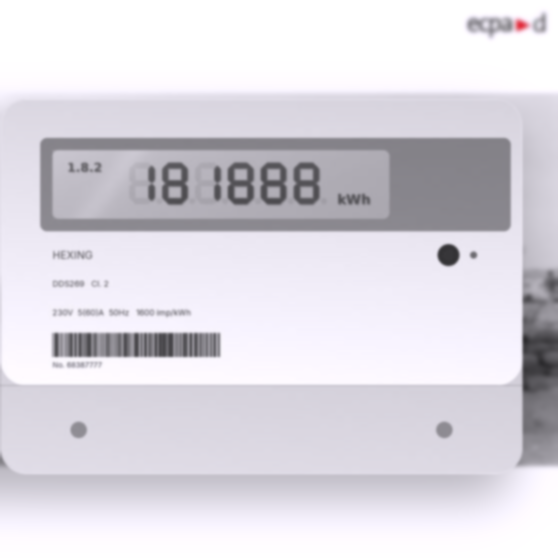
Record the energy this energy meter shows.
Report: 181888 kWh
